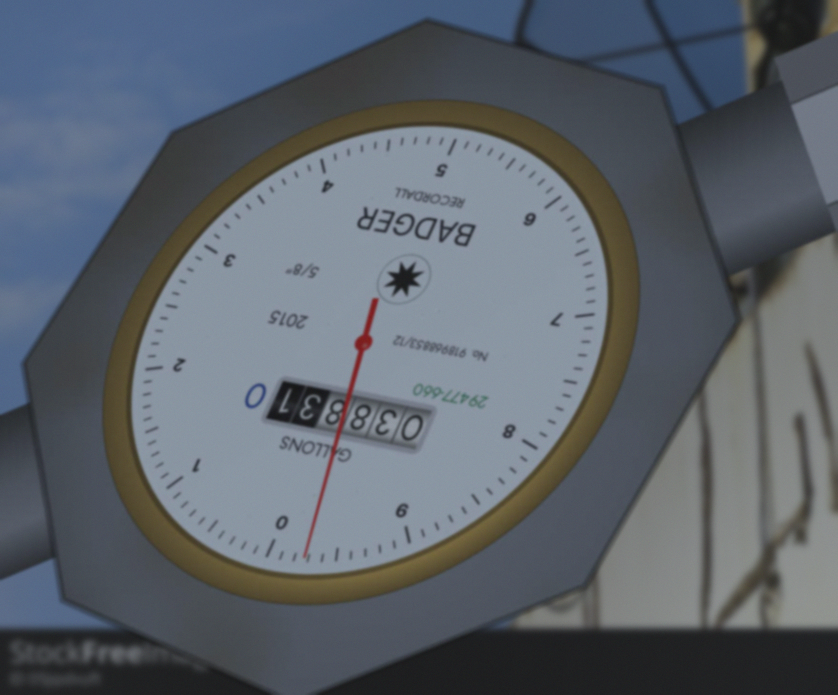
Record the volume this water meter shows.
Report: 388309.7 gal
